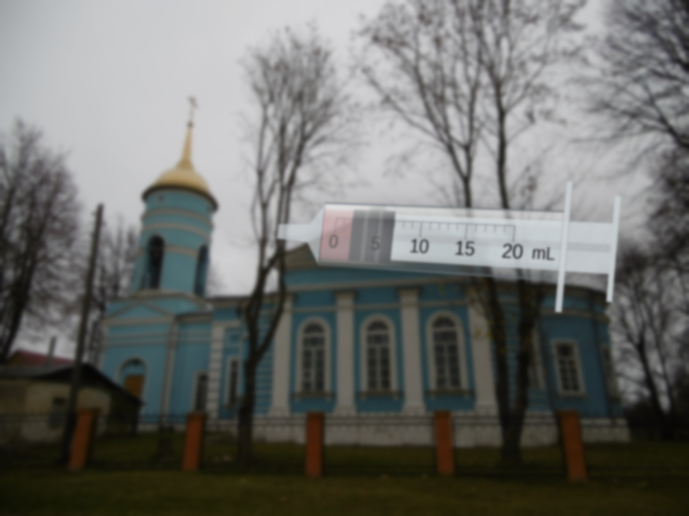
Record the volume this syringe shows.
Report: 2 mL
